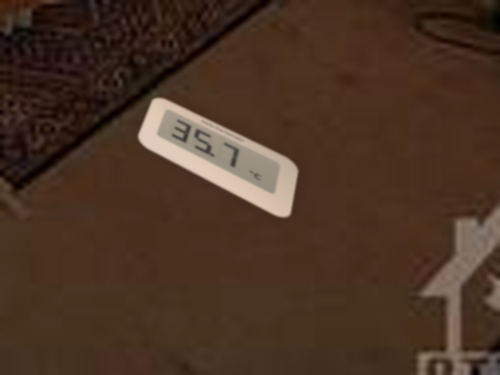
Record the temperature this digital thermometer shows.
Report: 35.7 °C
